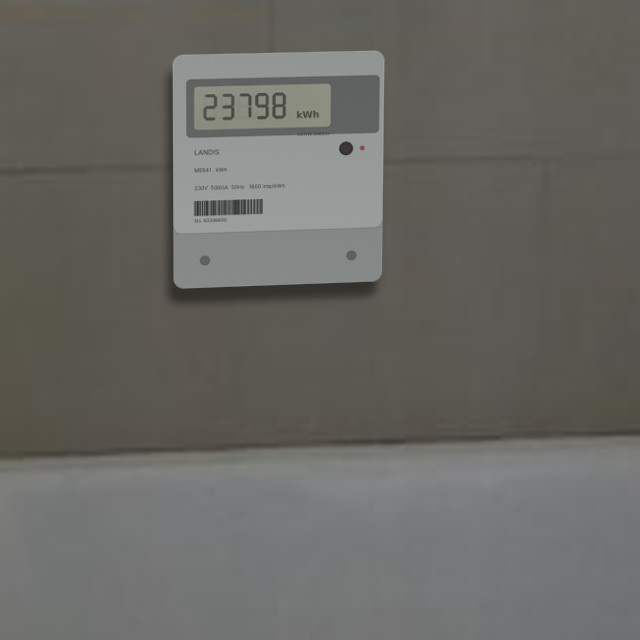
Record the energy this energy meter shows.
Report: 23798 kWh
